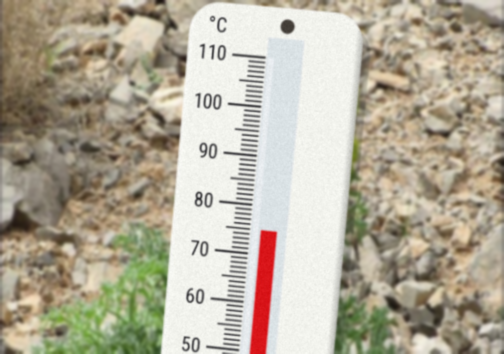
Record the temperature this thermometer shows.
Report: 75 °C
